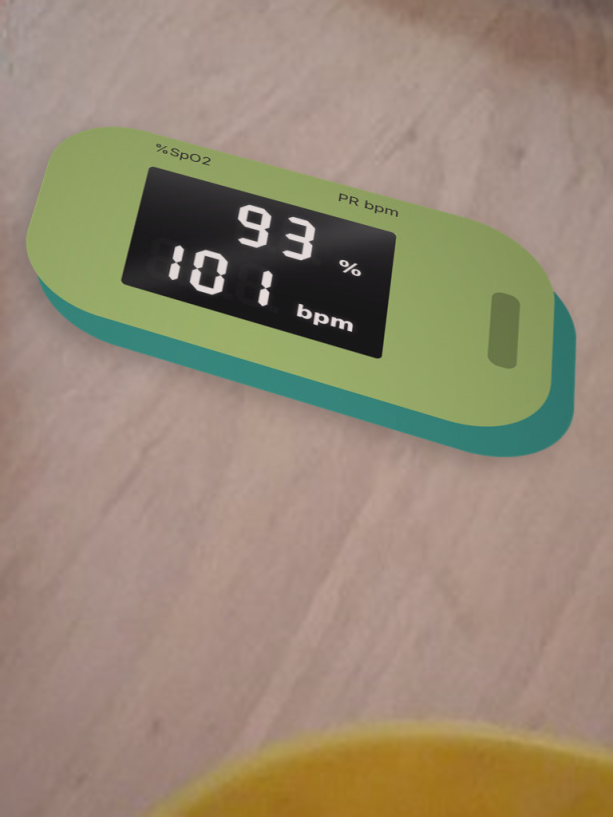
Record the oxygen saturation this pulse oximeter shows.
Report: 93 %
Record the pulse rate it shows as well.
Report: 101 bpm
